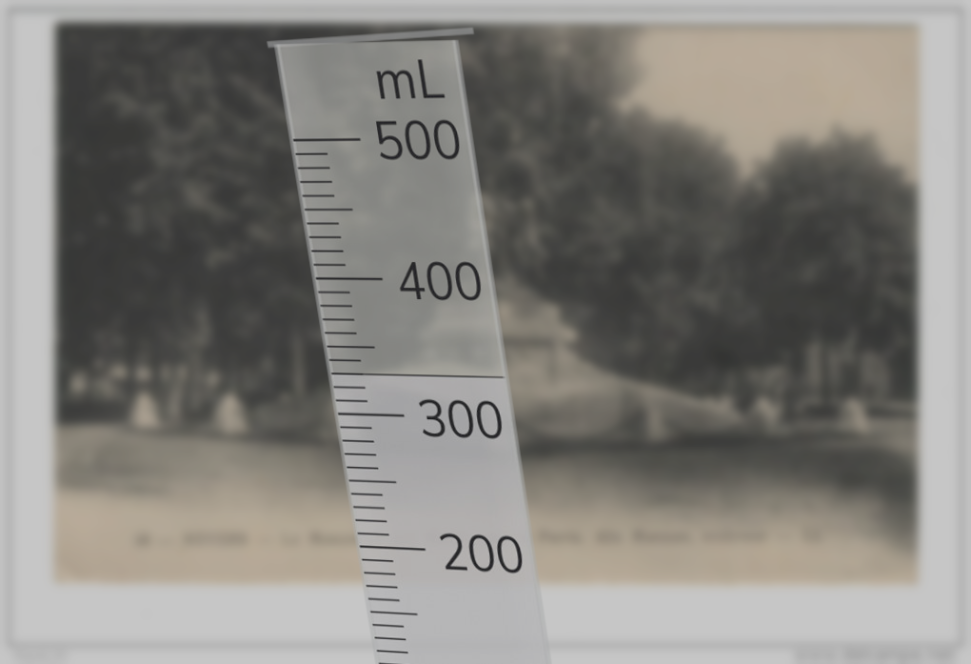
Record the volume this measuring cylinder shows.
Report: 330 mL
